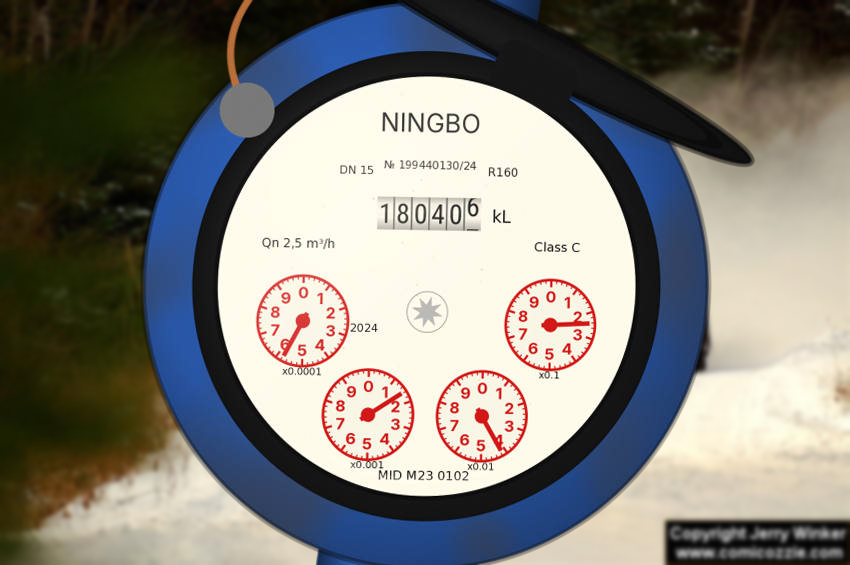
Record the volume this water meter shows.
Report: 180406.2415 kL
